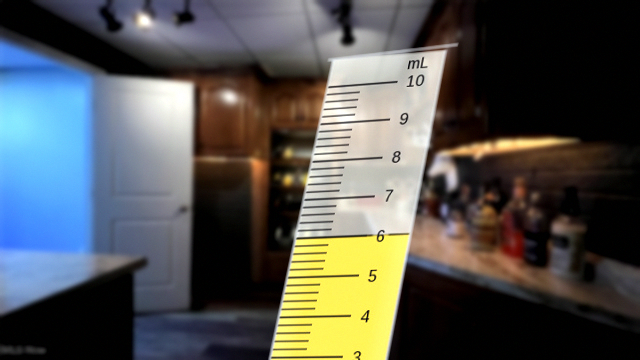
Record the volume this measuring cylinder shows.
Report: 6 mL
